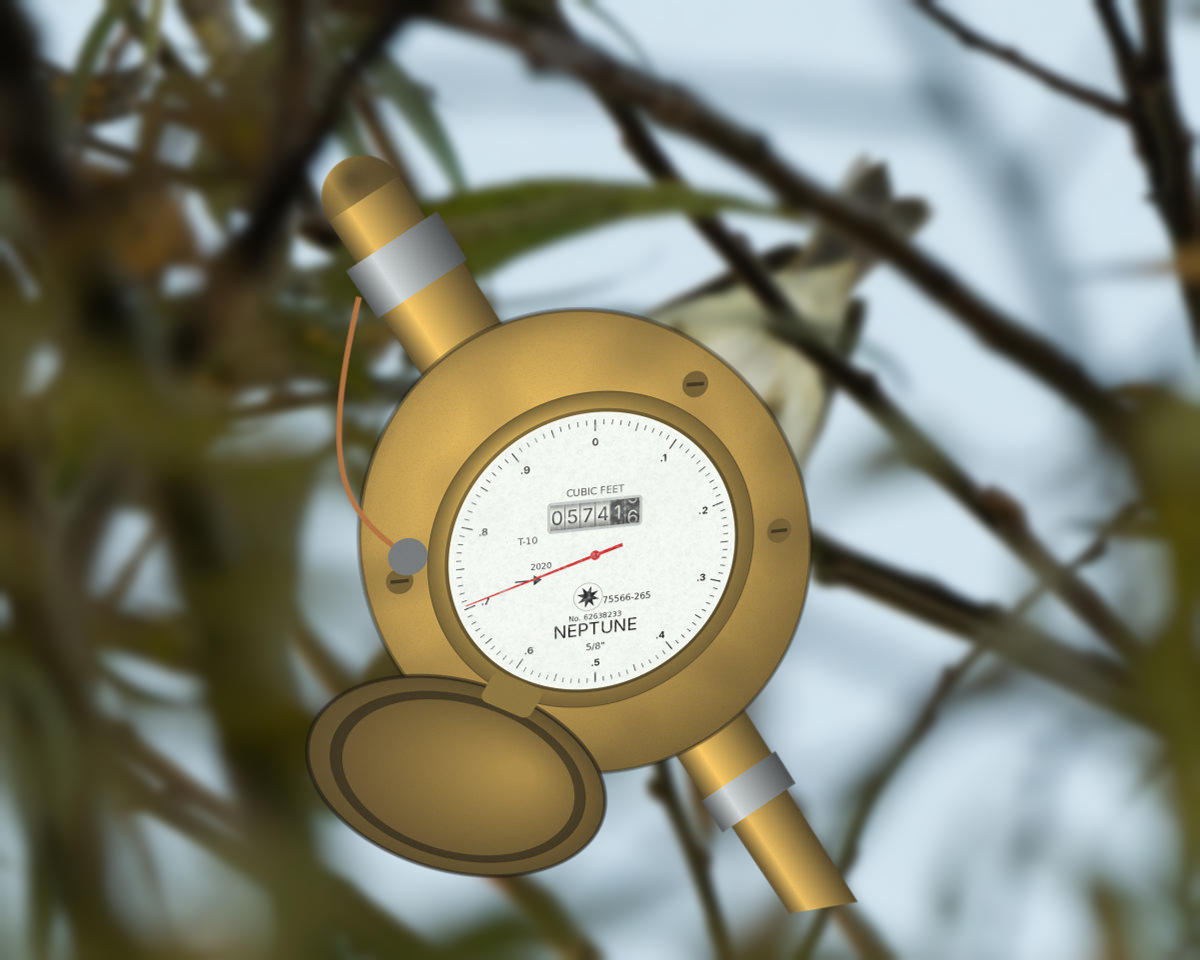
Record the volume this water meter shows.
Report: 57415.70 ft³
